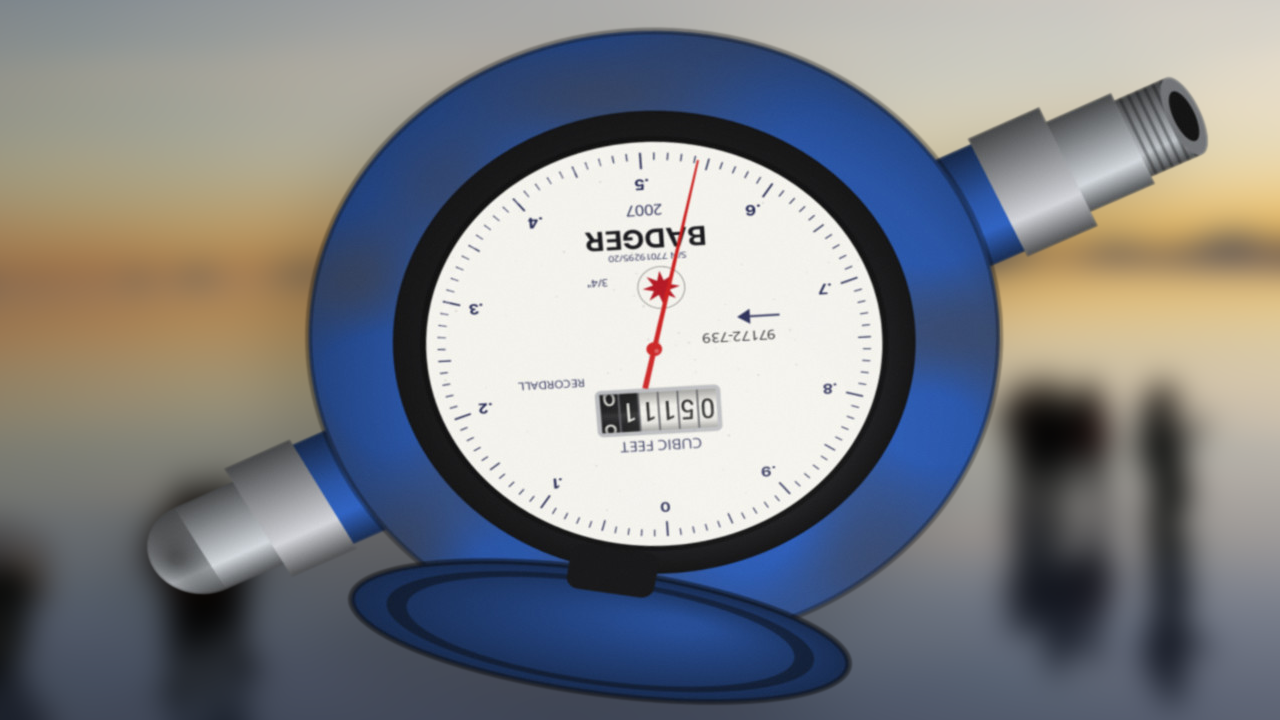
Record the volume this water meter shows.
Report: 51118.54 ft³
